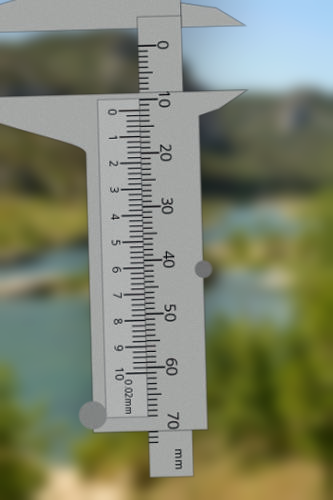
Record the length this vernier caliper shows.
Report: 12.0 mm
